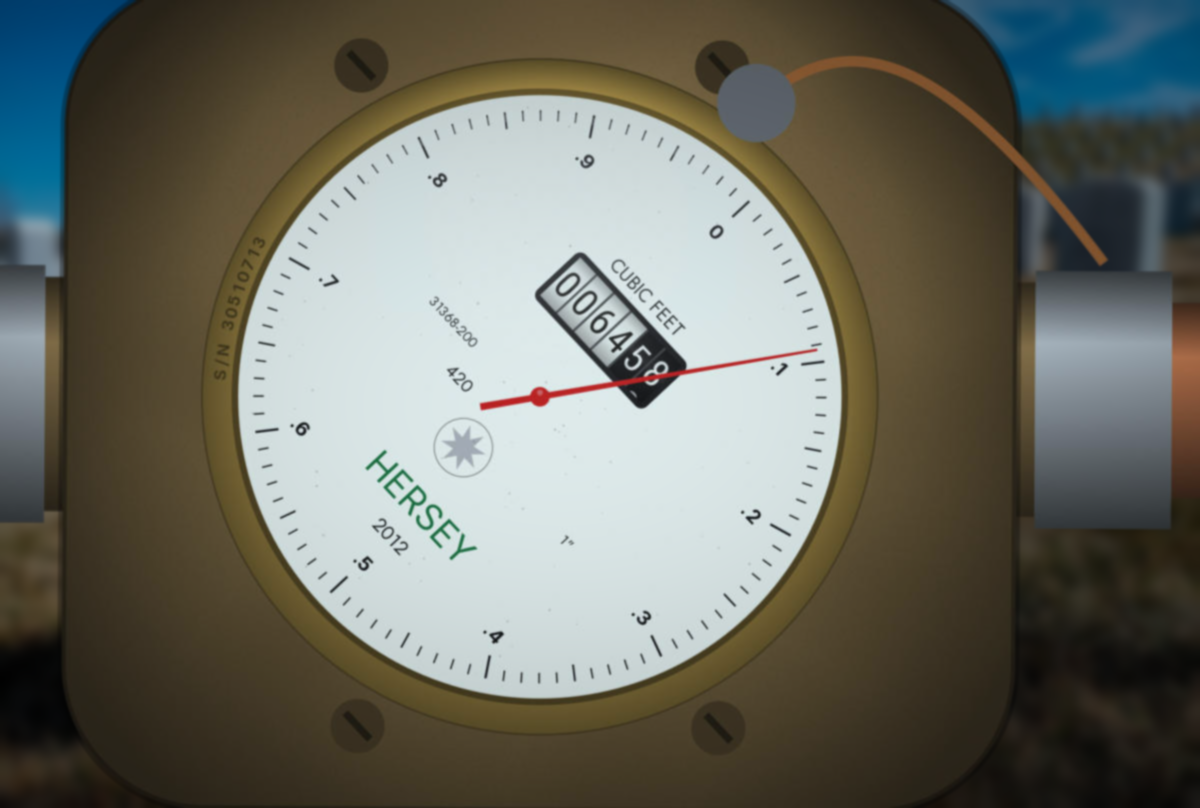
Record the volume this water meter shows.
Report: 6458.09 ft³
